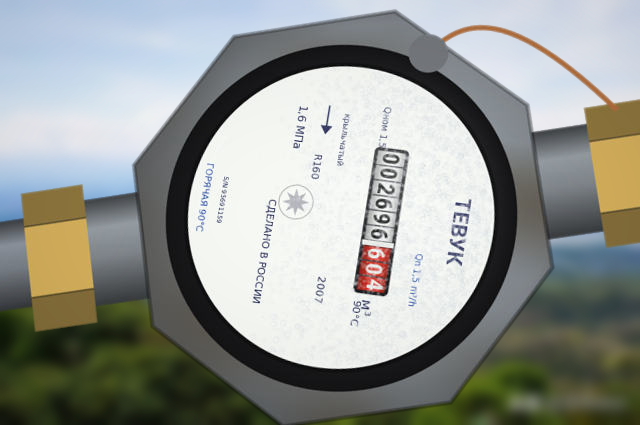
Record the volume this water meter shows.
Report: 2696.604 m³
